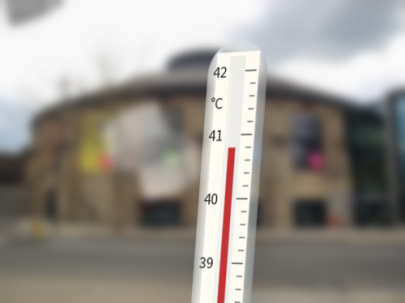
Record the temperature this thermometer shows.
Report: 40.8 °C
